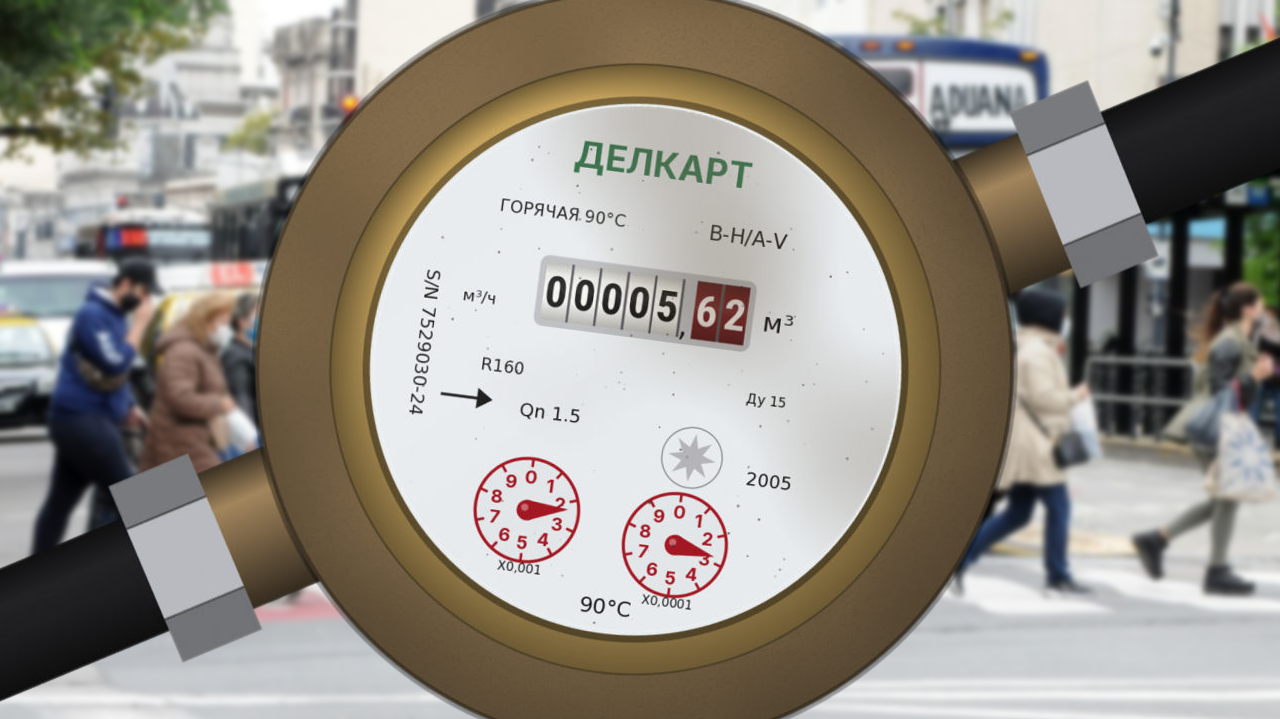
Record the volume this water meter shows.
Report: 5.6222 m³
